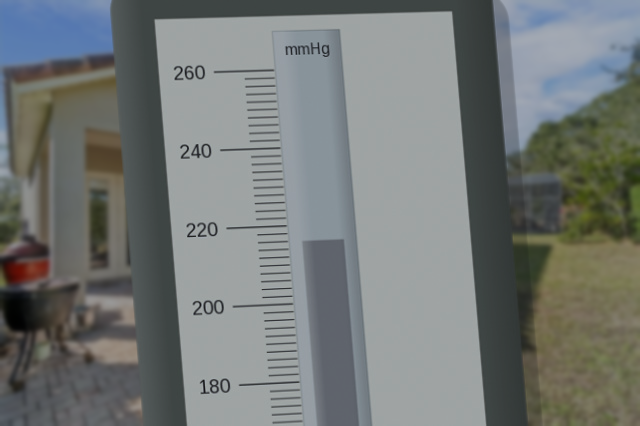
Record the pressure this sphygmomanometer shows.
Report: 216 mmHg
